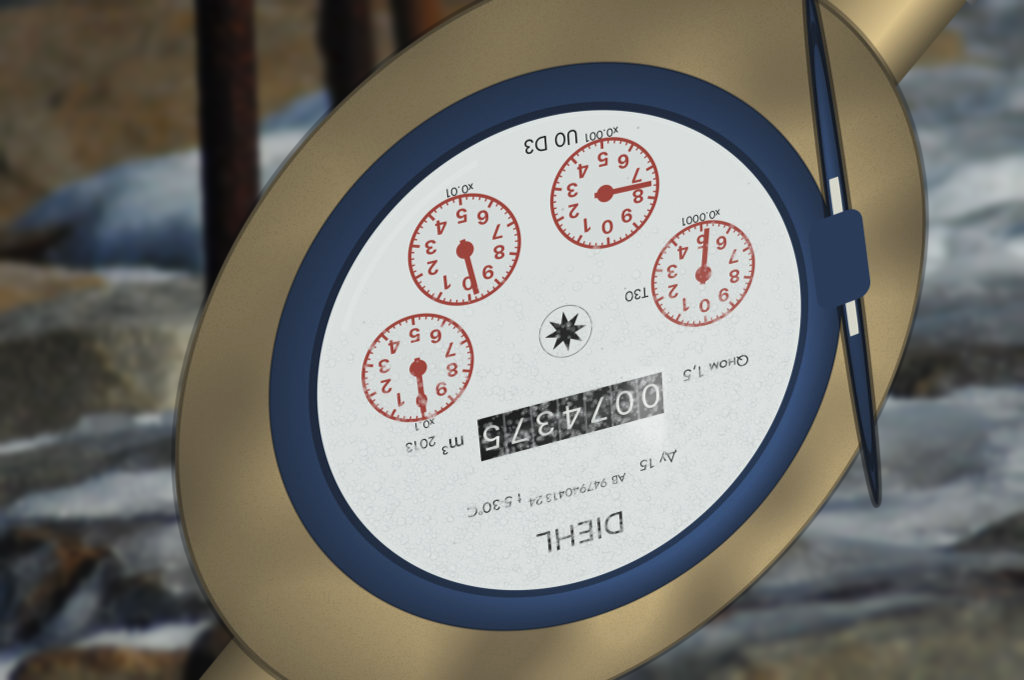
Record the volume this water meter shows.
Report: 74374.9975 m³
